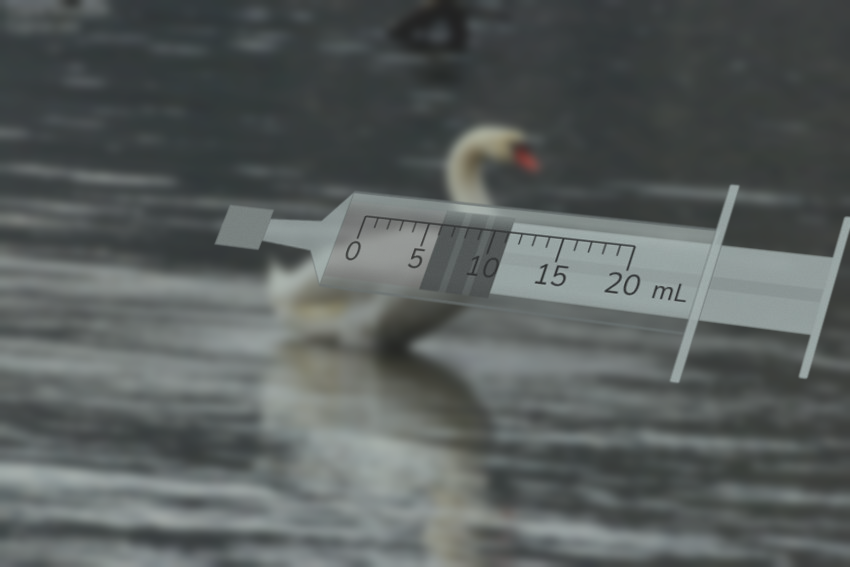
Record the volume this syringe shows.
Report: 6 mL
